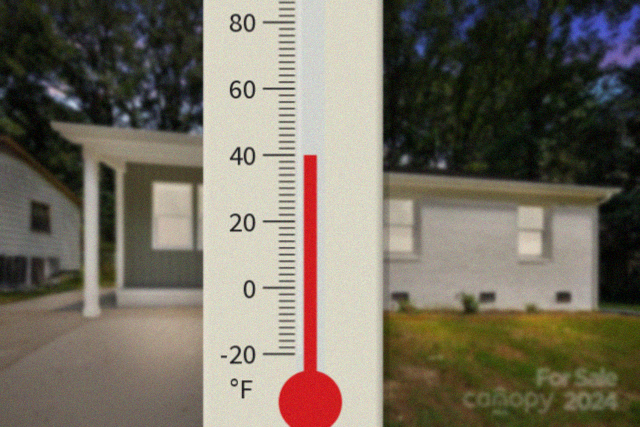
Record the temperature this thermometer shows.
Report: 40 °F
